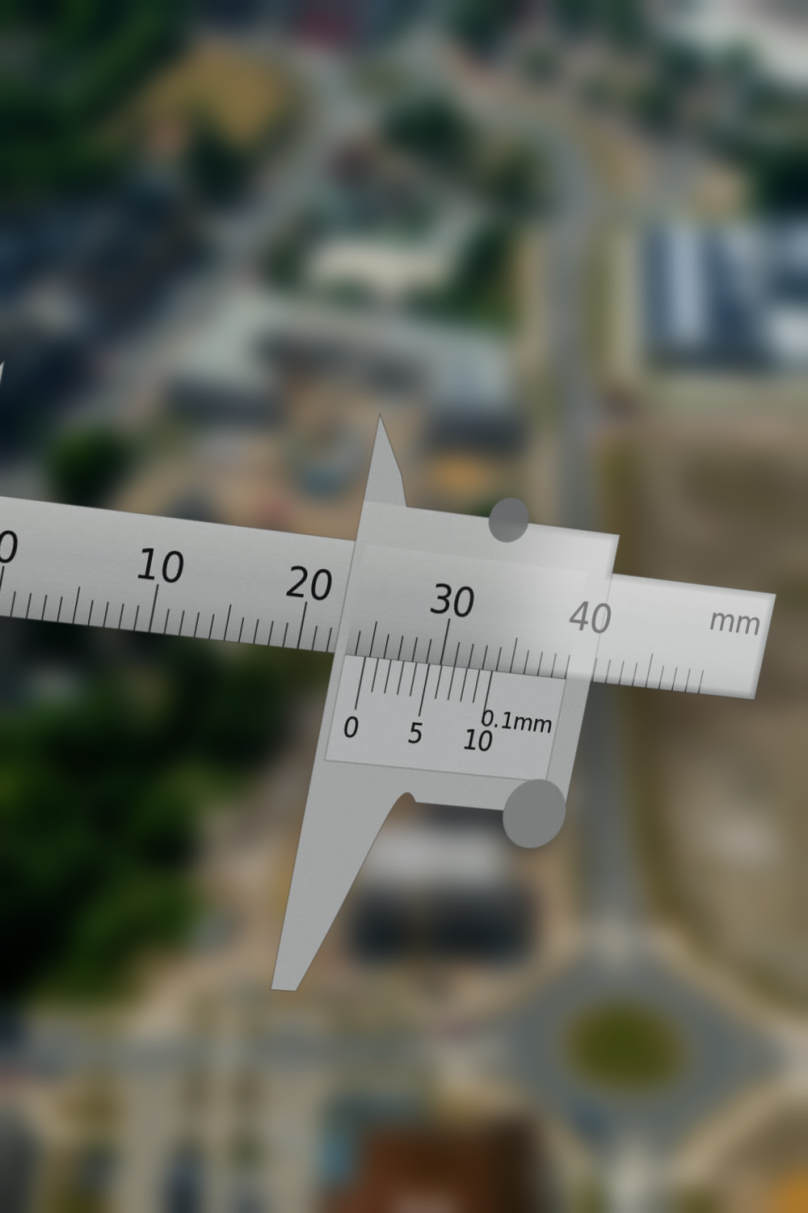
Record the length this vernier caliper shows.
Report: 24.7 mm
